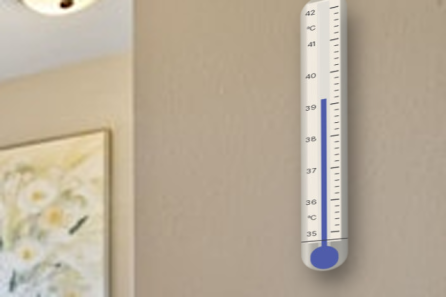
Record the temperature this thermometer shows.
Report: 39.2 °C
